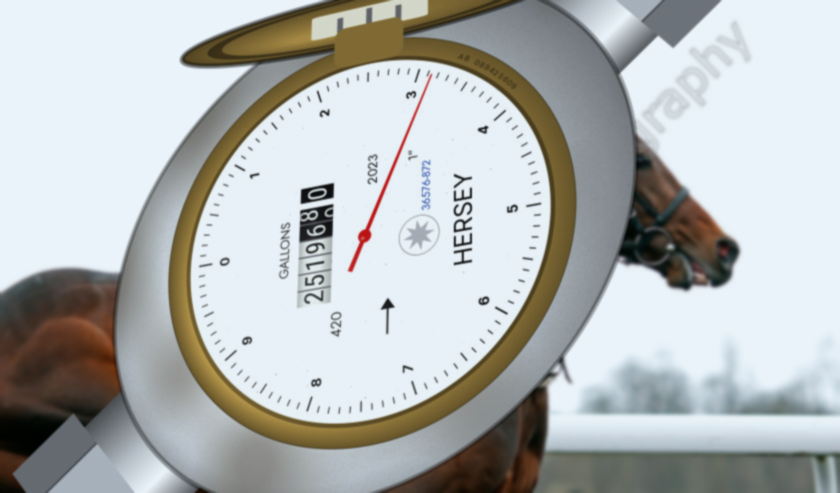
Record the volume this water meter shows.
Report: 2519683.1 gal
